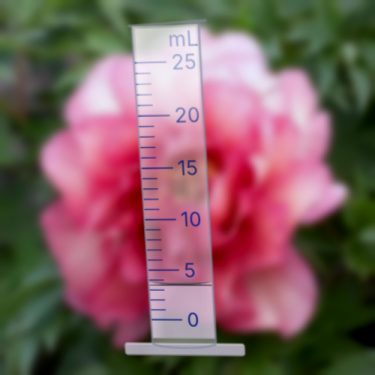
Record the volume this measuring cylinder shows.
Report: 3.5 mL
